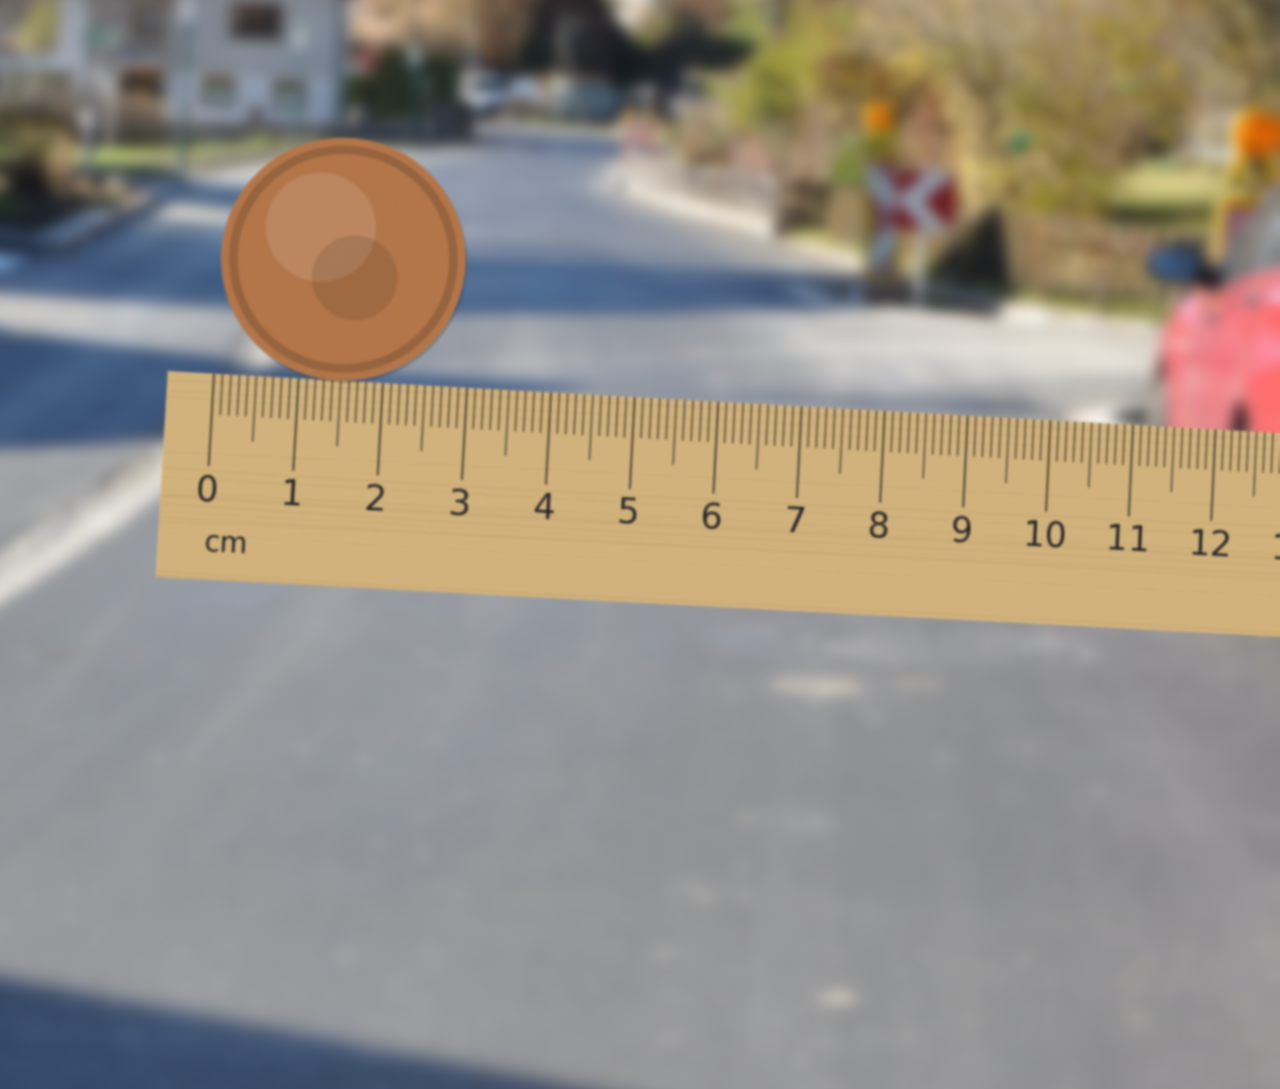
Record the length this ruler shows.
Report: 2.9 cm
